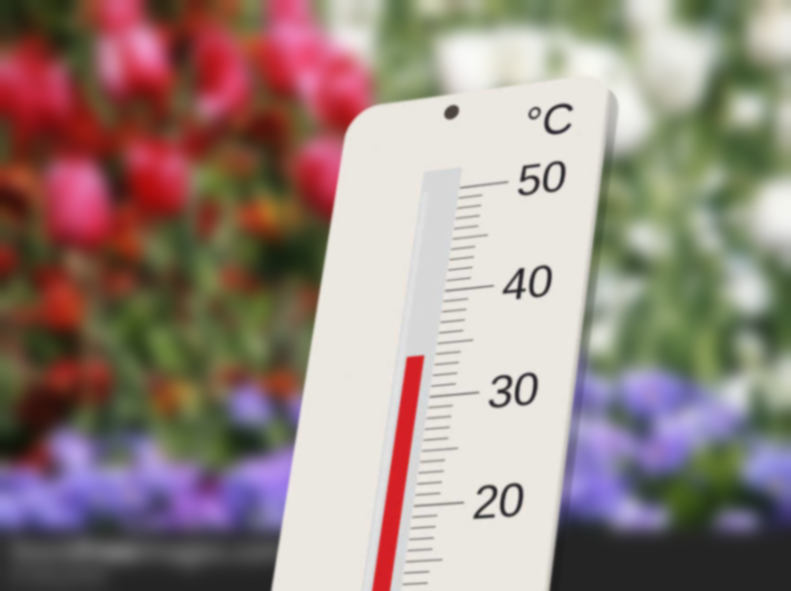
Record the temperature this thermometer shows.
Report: 34 °C
